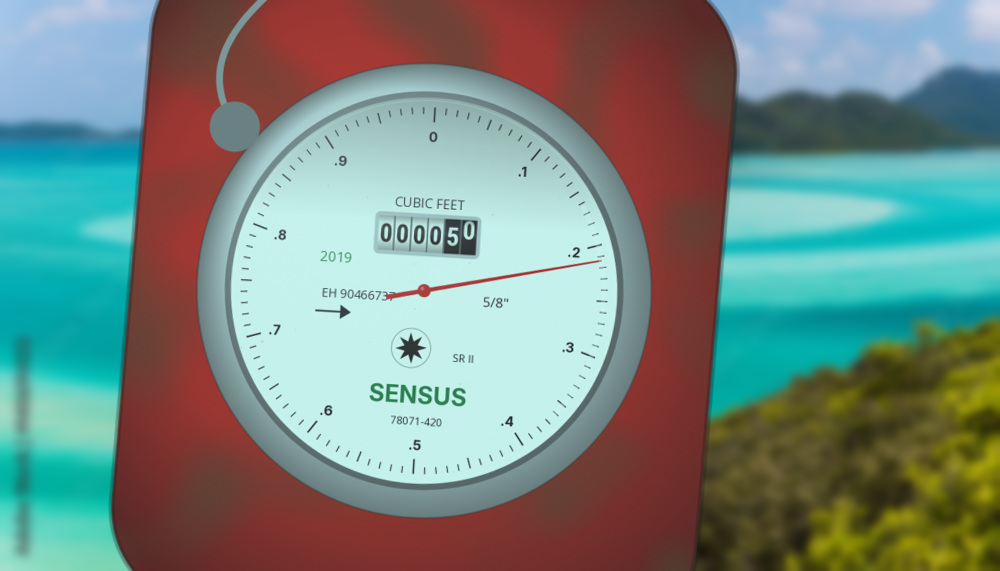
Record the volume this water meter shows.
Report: 50.21 ft³
